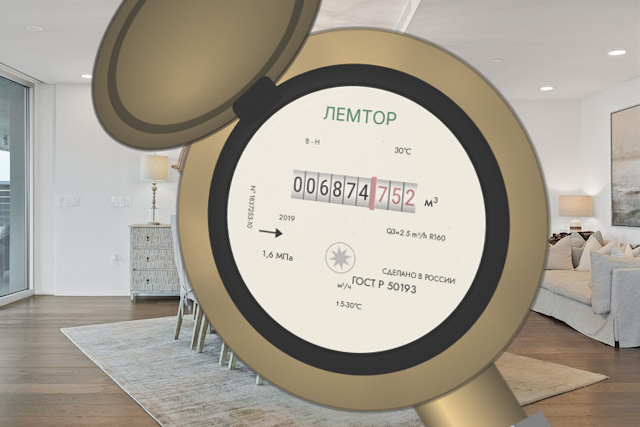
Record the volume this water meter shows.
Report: 6874.752 m³
